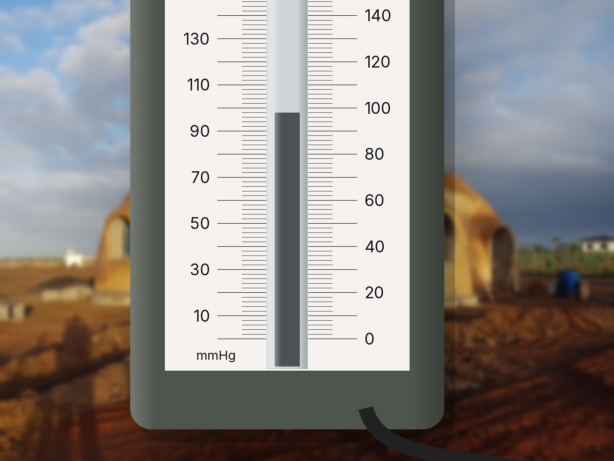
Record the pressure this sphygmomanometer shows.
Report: 98 mmHg
